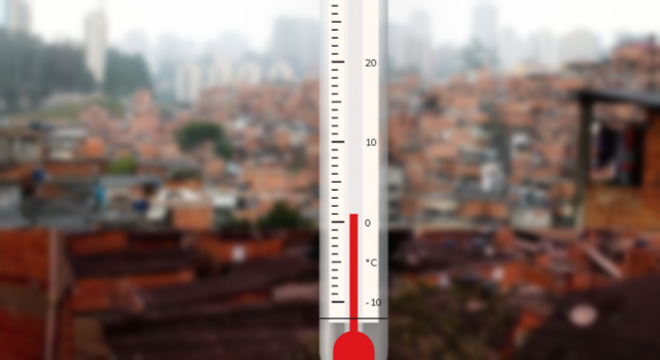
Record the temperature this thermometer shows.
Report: 1 °C
